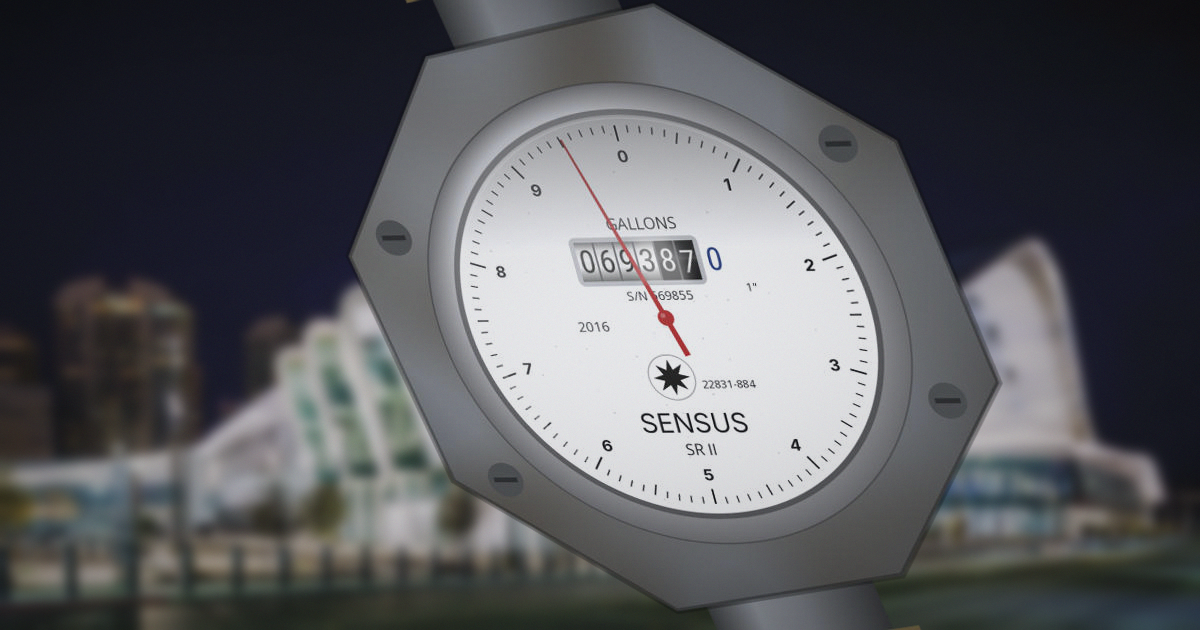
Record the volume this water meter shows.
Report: 693869.5 gal
